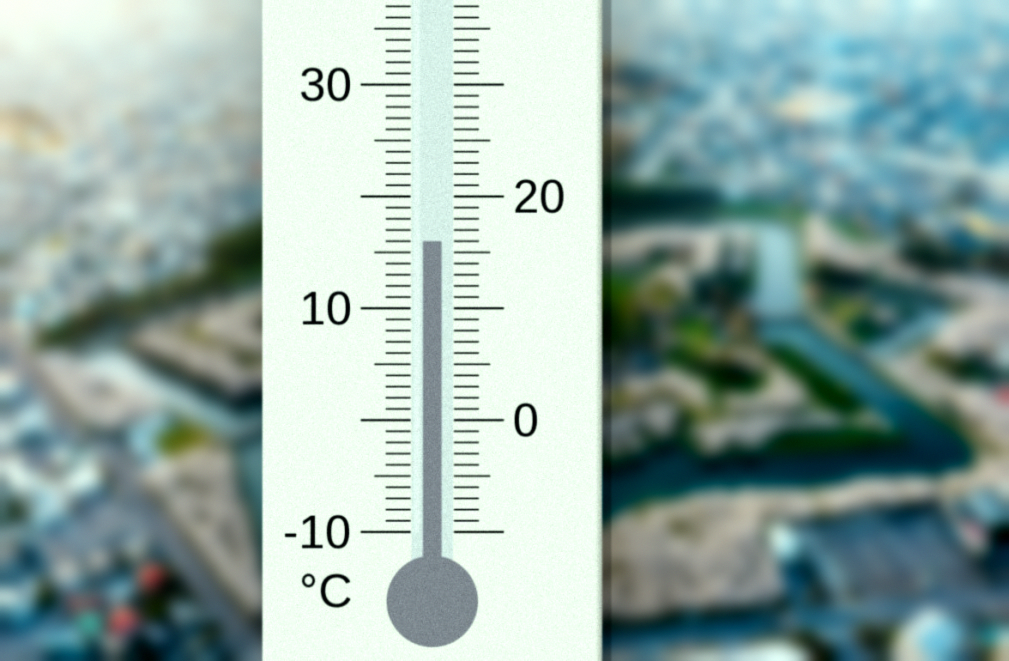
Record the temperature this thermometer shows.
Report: 16 °C
